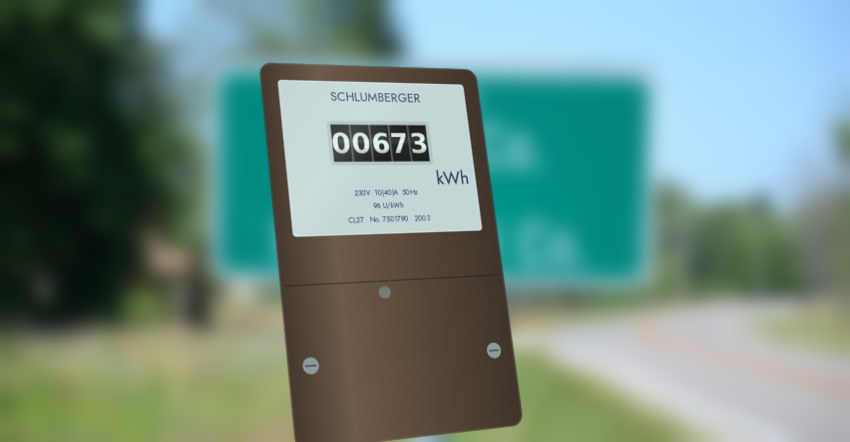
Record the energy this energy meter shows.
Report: 673 kWh
